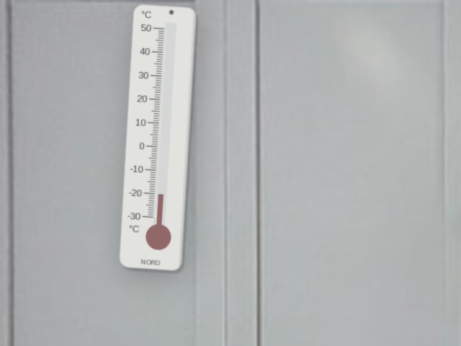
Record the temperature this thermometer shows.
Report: -20 °C
